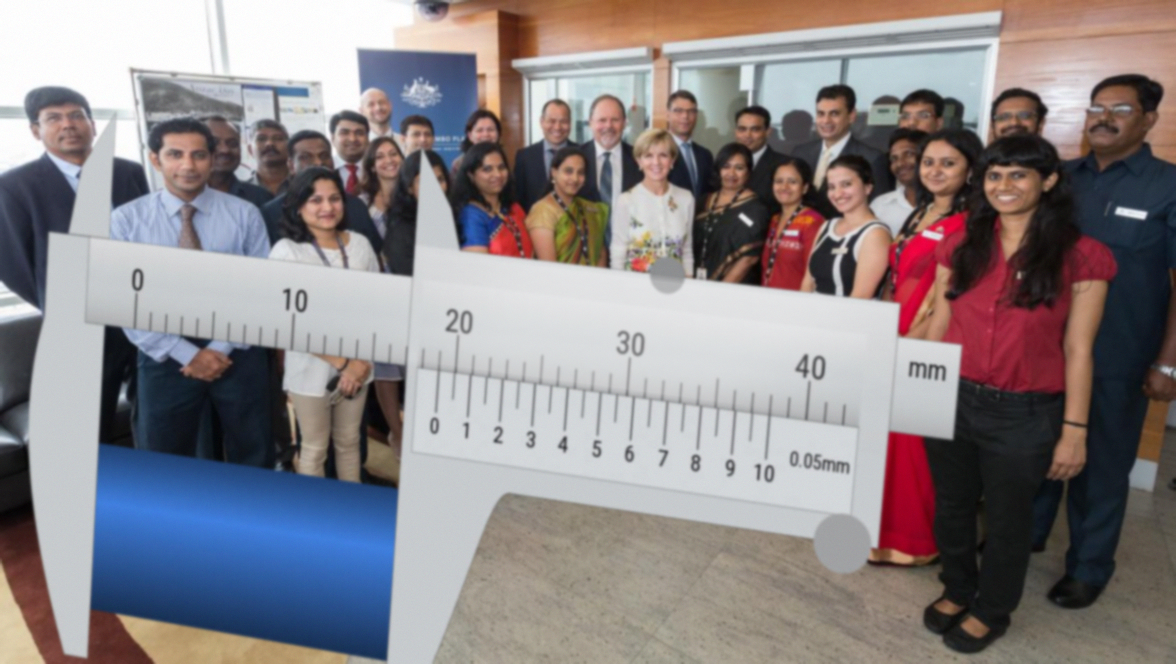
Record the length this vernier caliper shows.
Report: 19.0 mm
